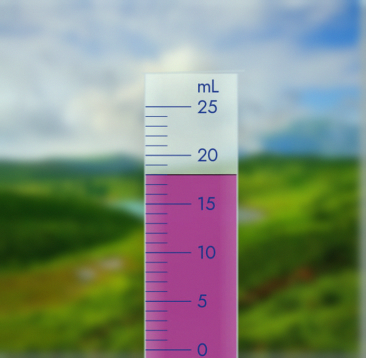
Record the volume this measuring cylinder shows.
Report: 18 mL
